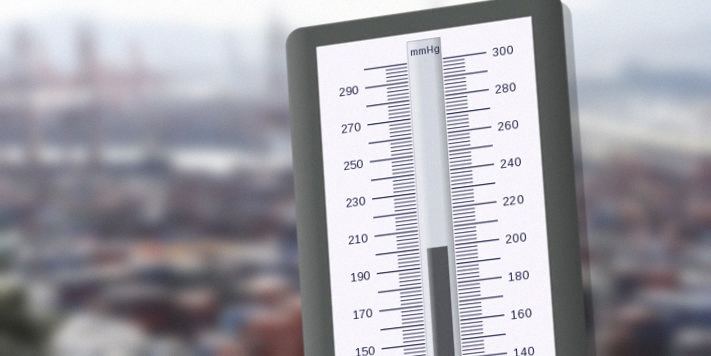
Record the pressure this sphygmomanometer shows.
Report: 200 mmHg
